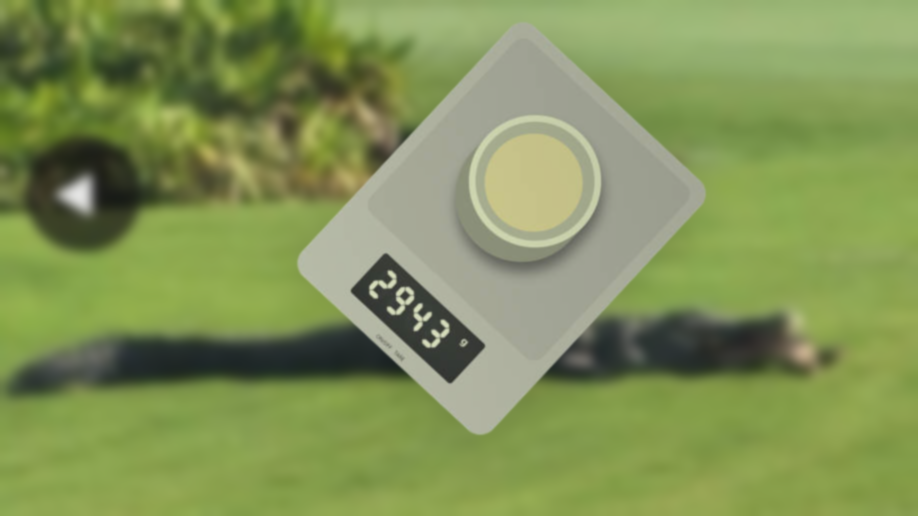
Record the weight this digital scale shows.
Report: 2943 g
